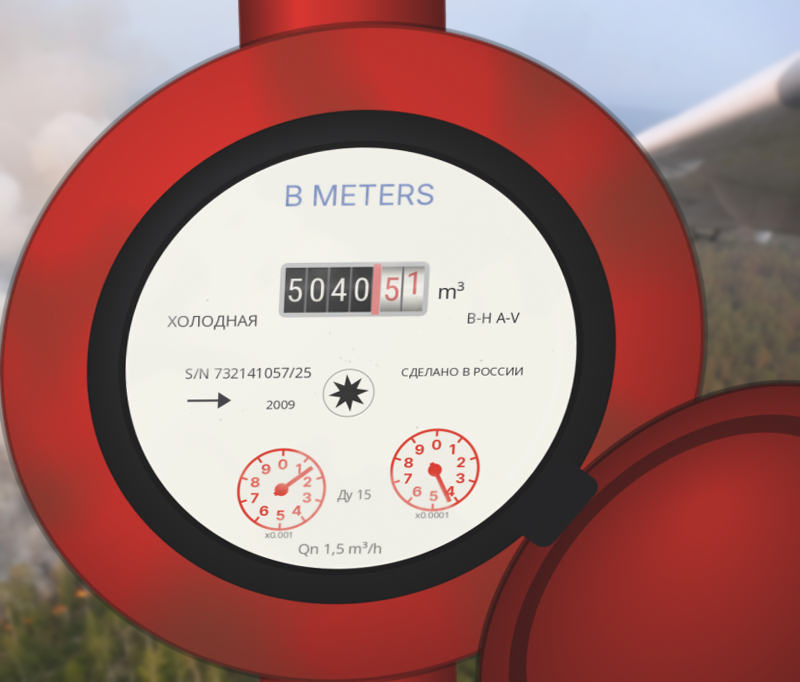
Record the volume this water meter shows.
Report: 5040.5114 m³
